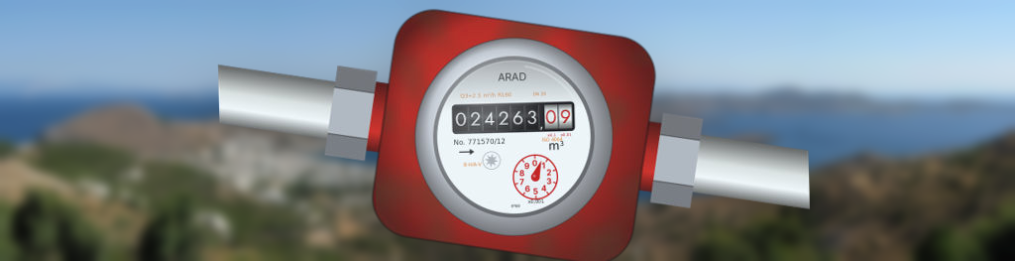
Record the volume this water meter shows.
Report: 24263.090 m³
